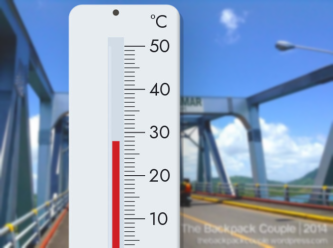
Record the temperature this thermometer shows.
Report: 28 °C
